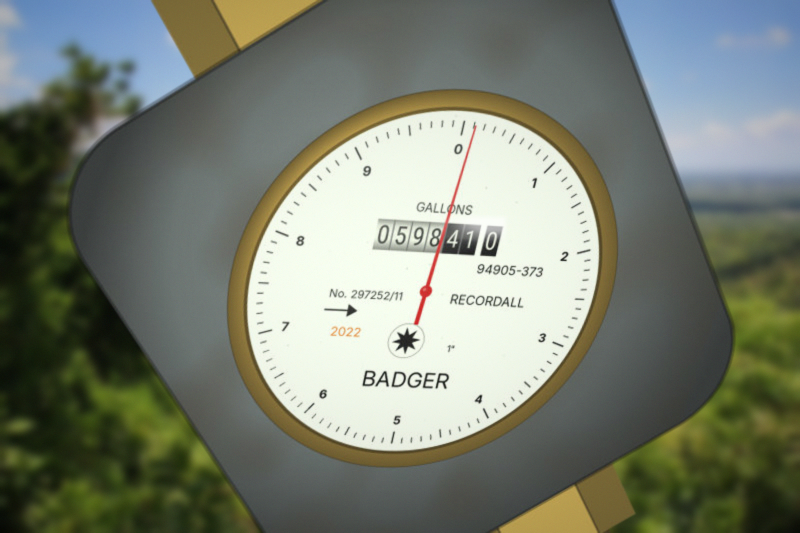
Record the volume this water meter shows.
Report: 598410.1 gal
